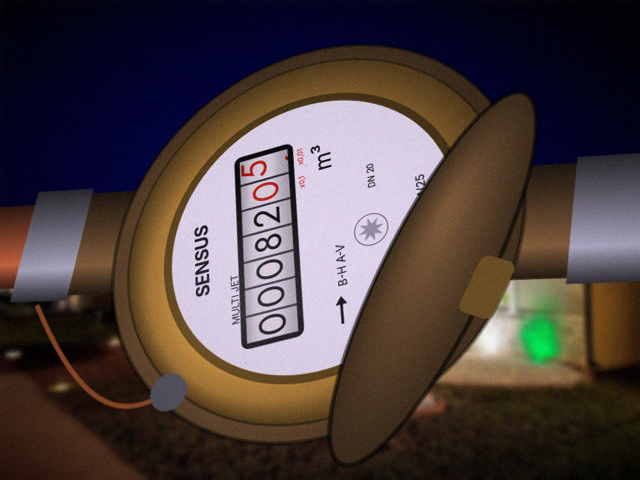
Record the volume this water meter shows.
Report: 82.05 m³
